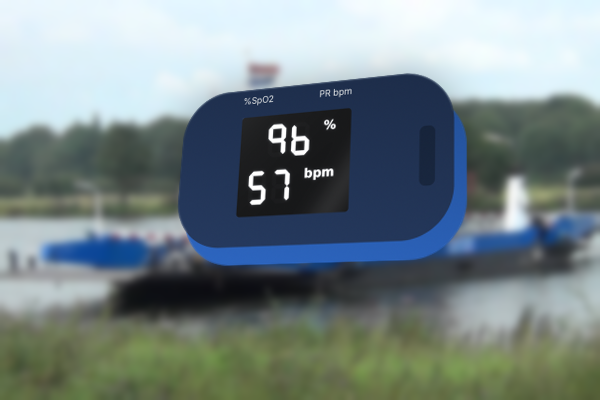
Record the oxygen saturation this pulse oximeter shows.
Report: 96 %
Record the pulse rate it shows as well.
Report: 57 bpm
